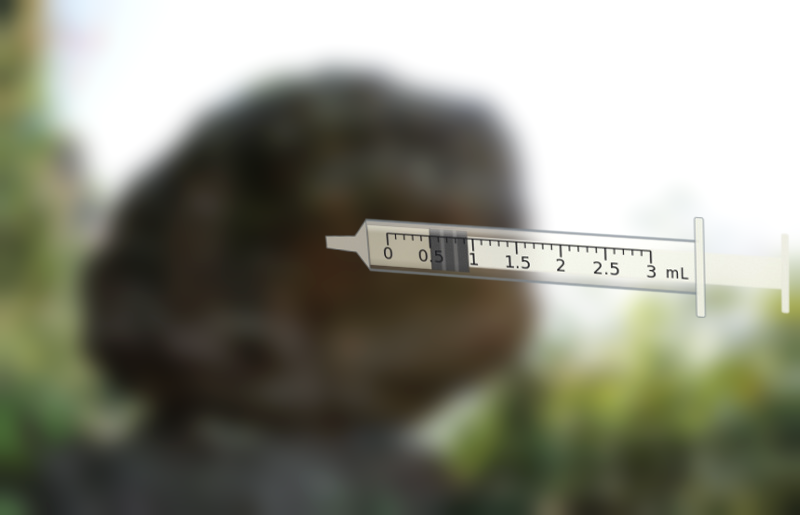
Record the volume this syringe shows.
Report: 0.5 mL
